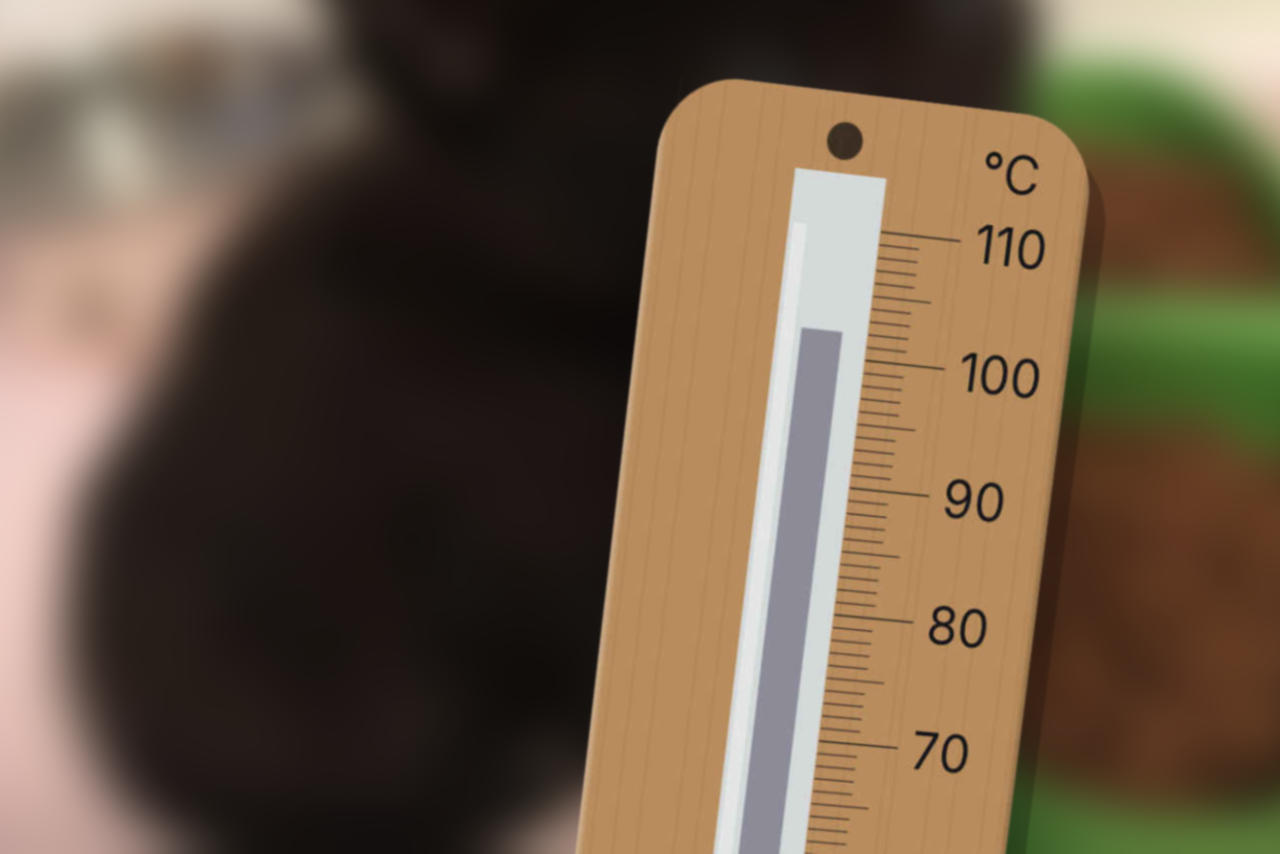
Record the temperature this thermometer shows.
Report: 102 °C
